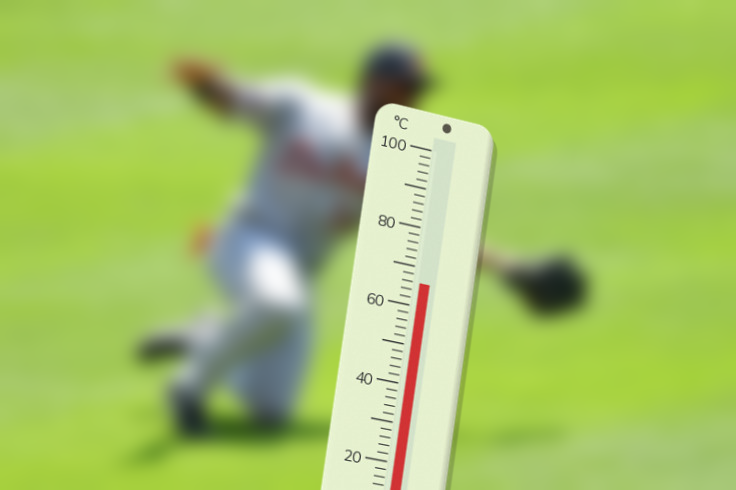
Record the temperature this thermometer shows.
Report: 66 °C
